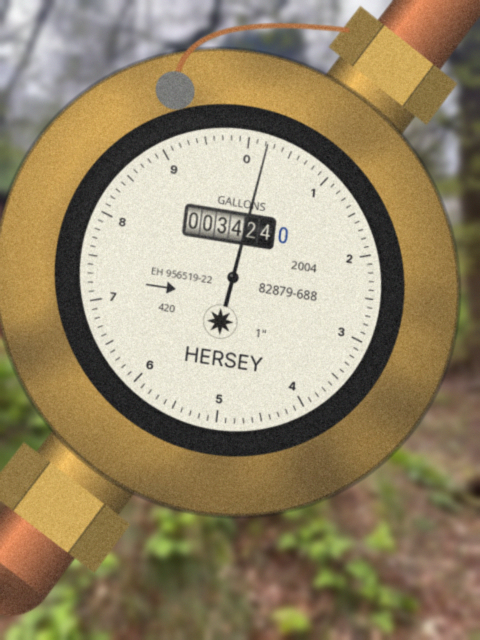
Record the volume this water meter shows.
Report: 34240.2 gal
